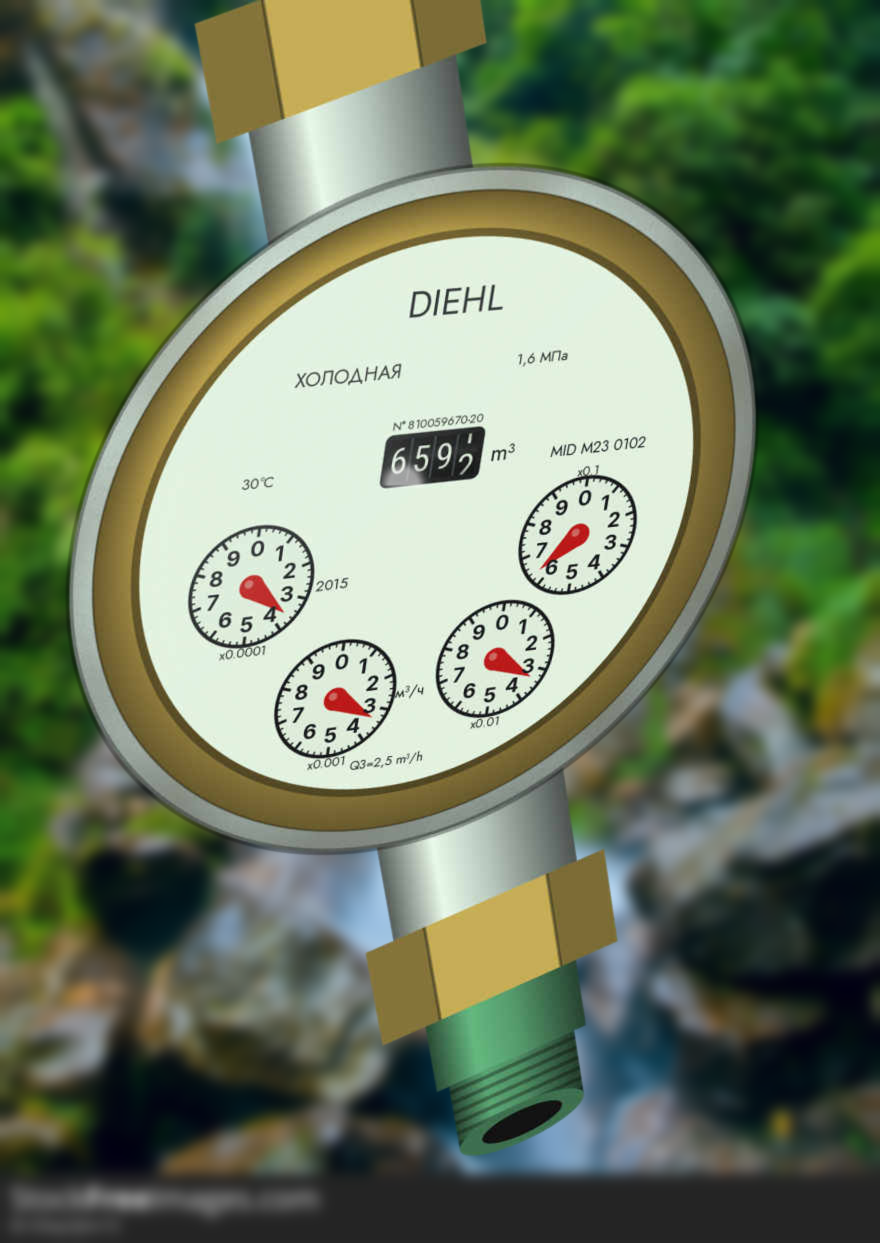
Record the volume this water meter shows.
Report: 6591.6333 m³
